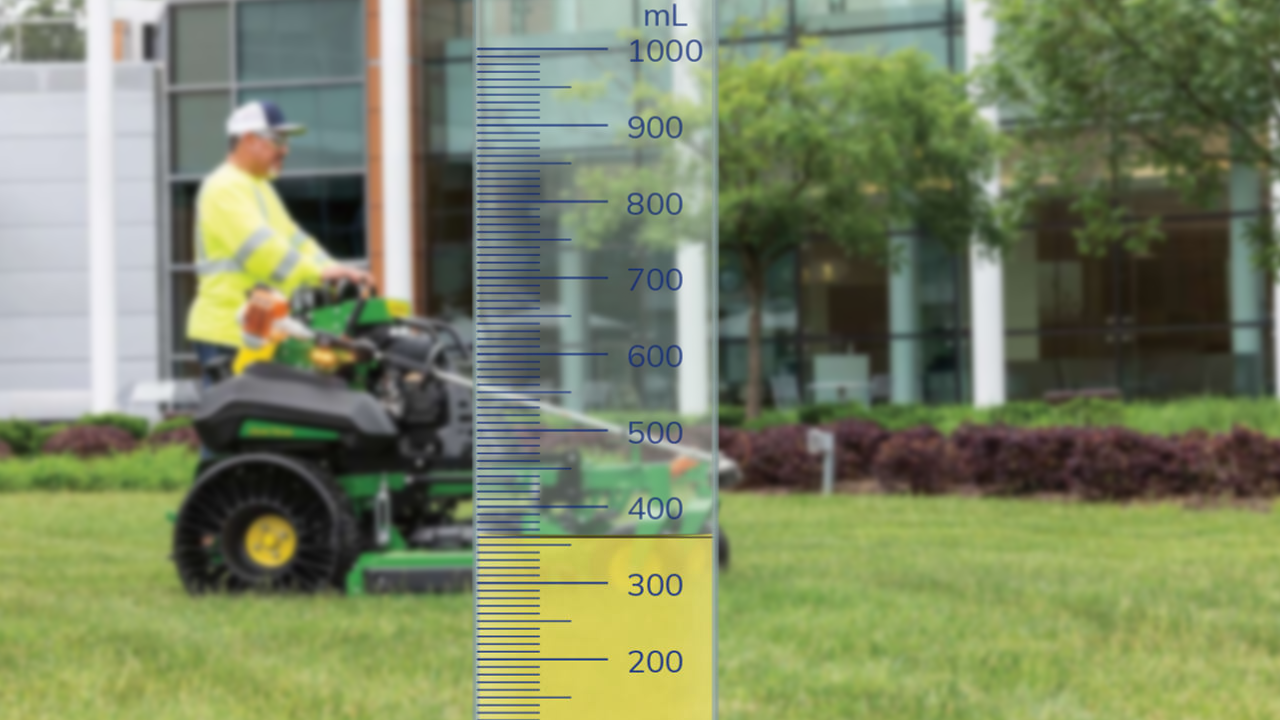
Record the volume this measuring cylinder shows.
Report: 360 mL
